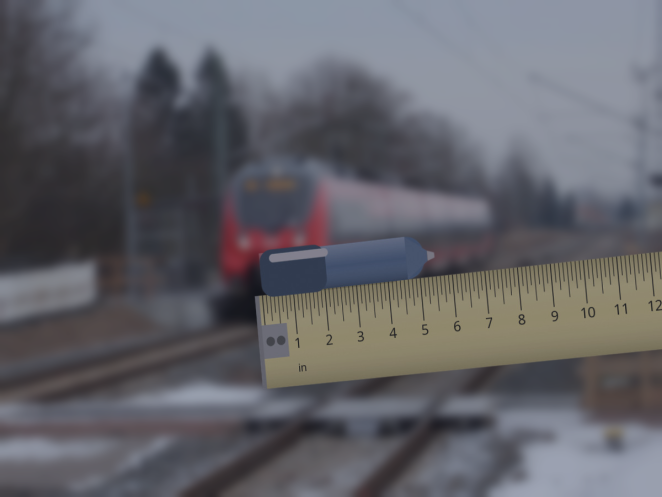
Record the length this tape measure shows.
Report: 5.5 in
